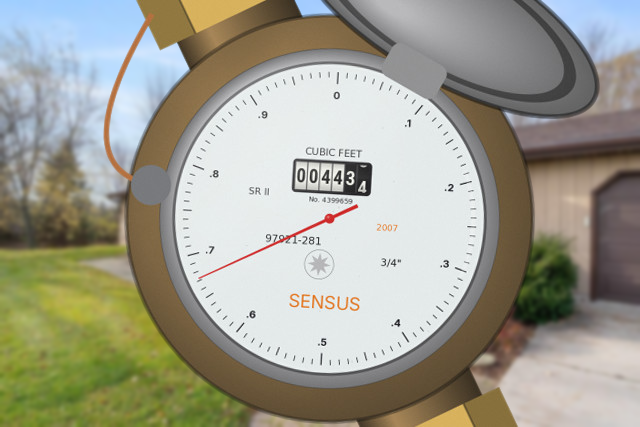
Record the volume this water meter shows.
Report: 4433.67 ft³
